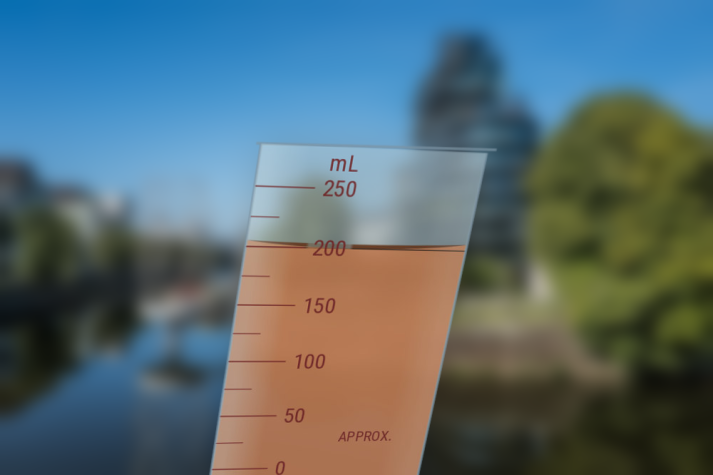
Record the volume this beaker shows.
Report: 200 mL
